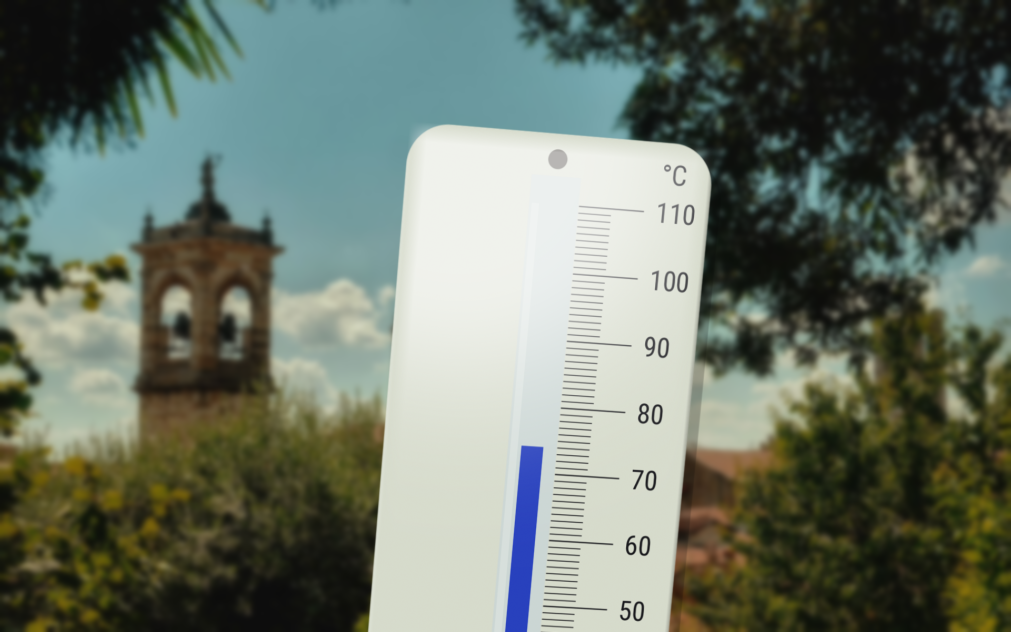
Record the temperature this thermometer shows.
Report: 74 °C
